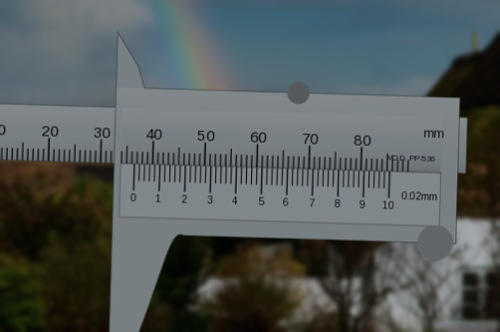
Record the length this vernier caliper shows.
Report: 36.5 mm
